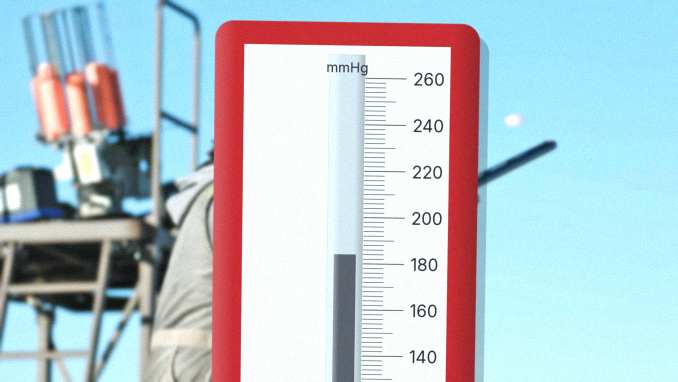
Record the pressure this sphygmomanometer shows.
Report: 184 mmHg
